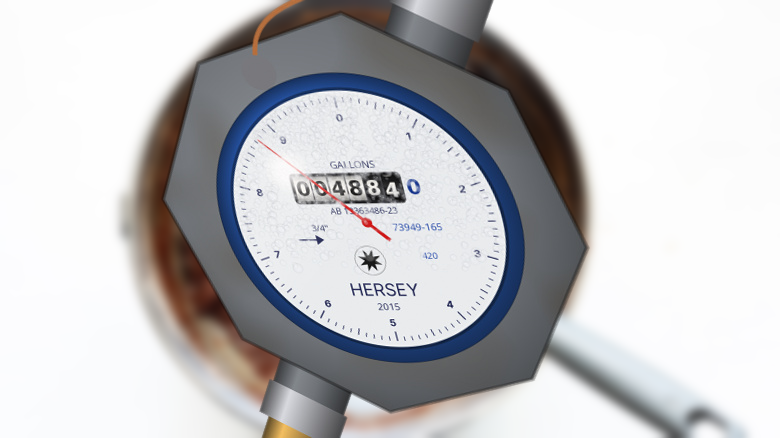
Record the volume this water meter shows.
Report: 48838.7 gal
